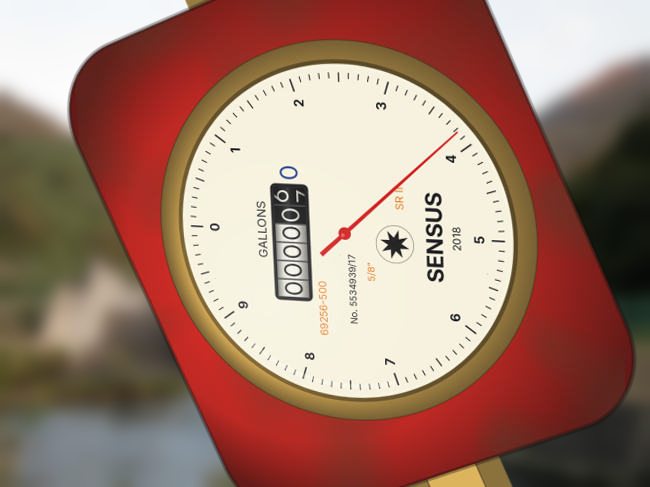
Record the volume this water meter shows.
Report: 63.8 gal
